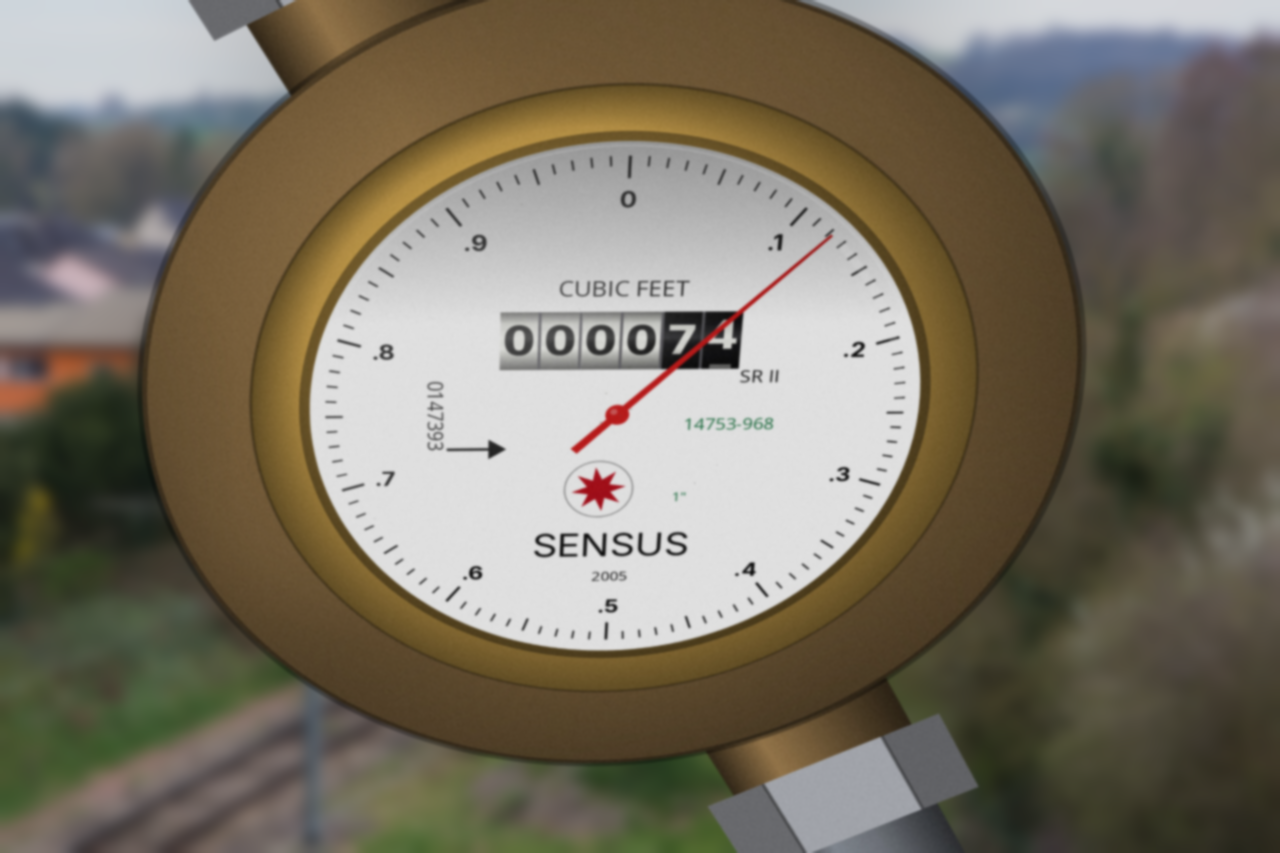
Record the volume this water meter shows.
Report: 74.12 ft³
